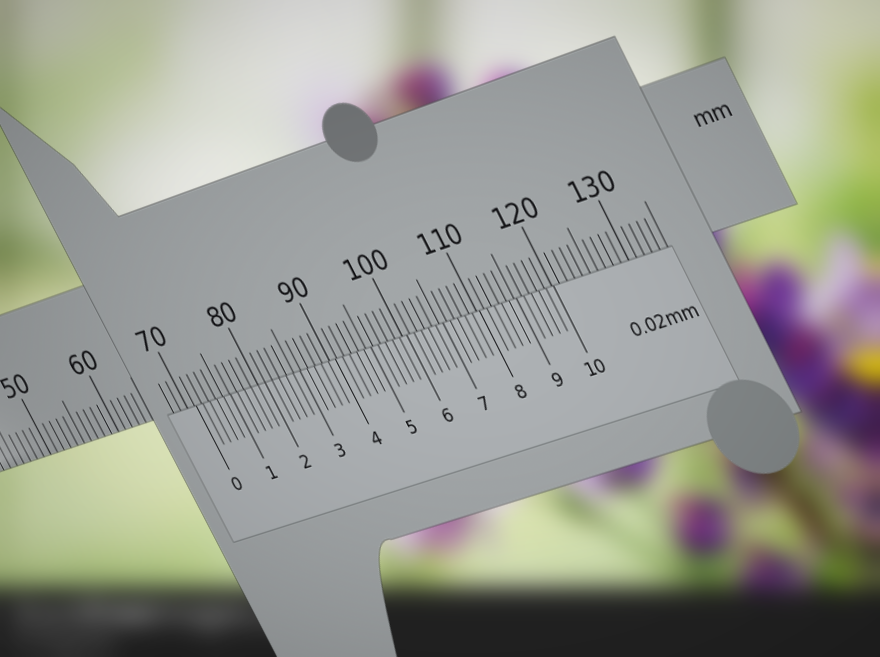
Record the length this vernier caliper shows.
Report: 71.2 mm
